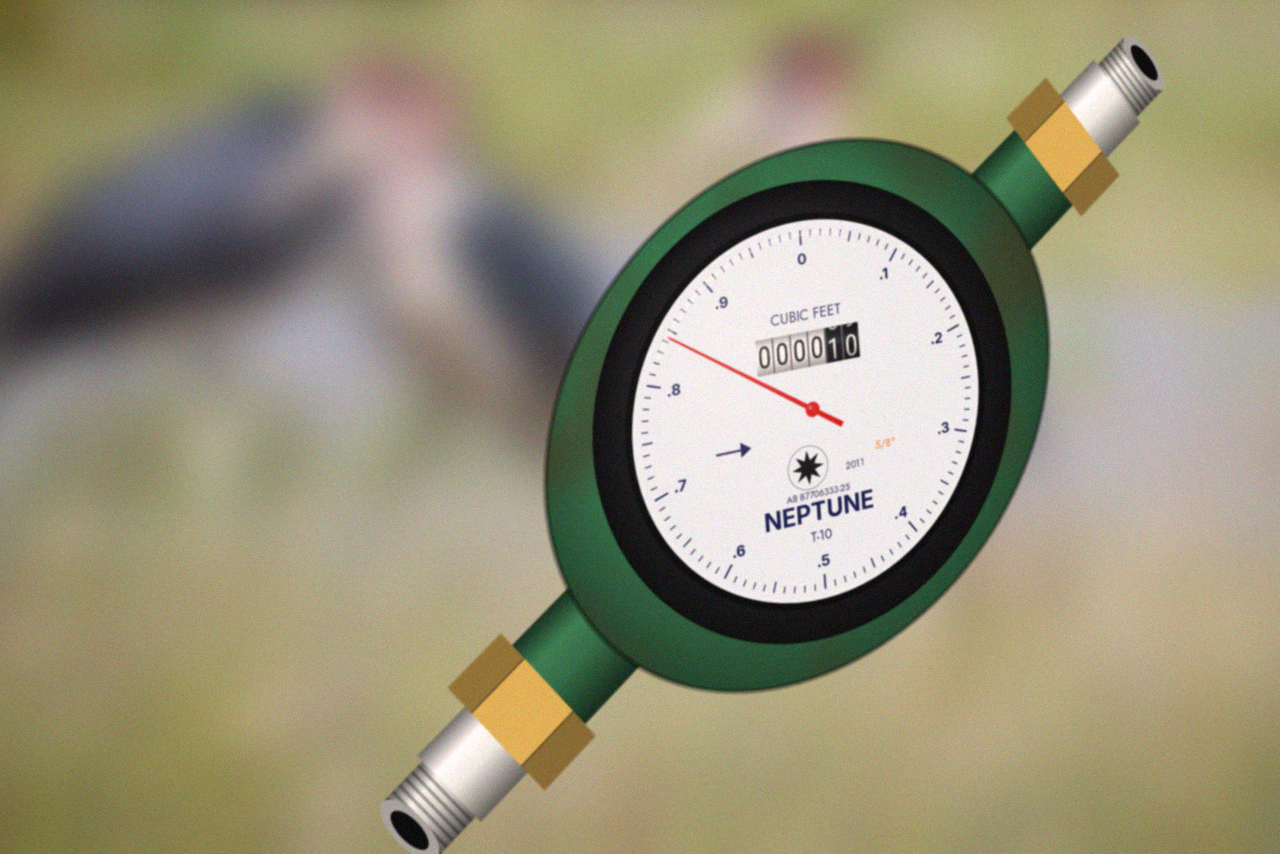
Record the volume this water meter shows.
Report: 9.84 ft³
